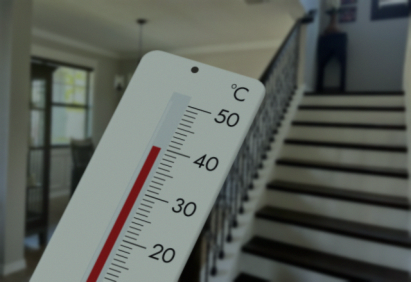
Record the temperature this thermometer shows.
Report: 40 °C
